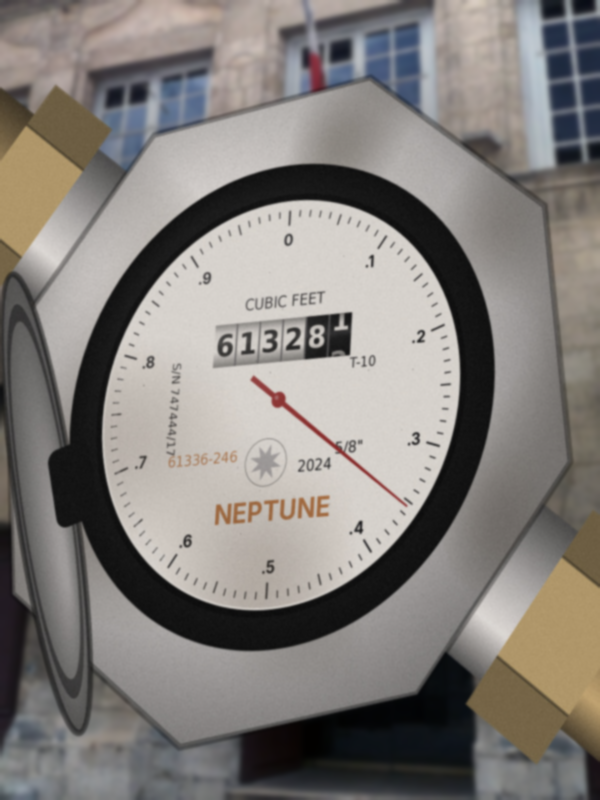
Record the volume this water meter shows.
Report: 613281.35 ft³
